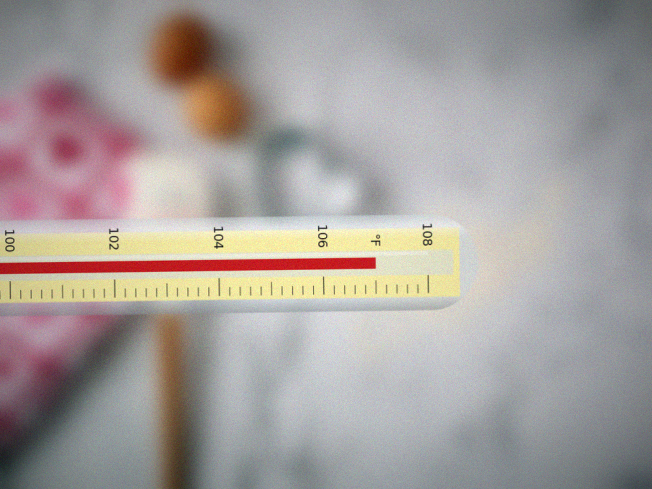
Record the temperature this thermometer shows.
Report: 107 °F
